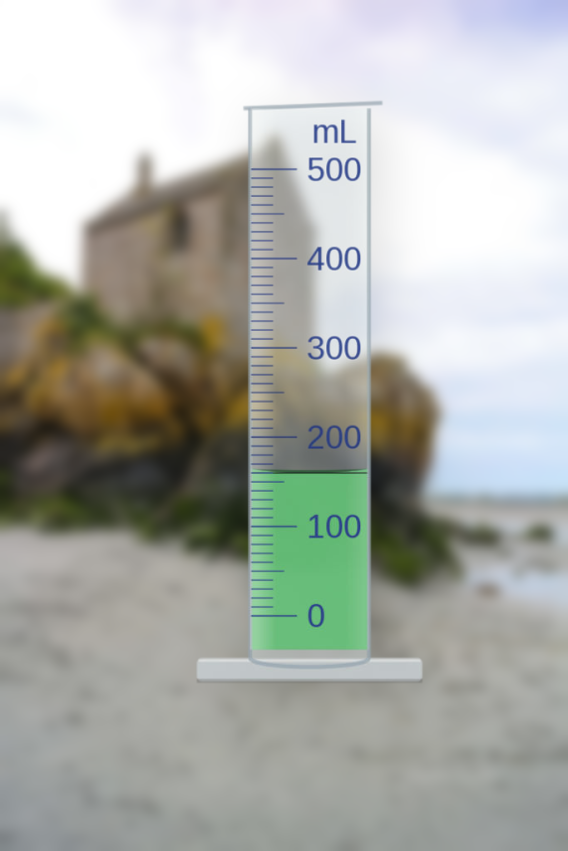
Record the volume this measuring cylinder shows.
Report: 160 mL
